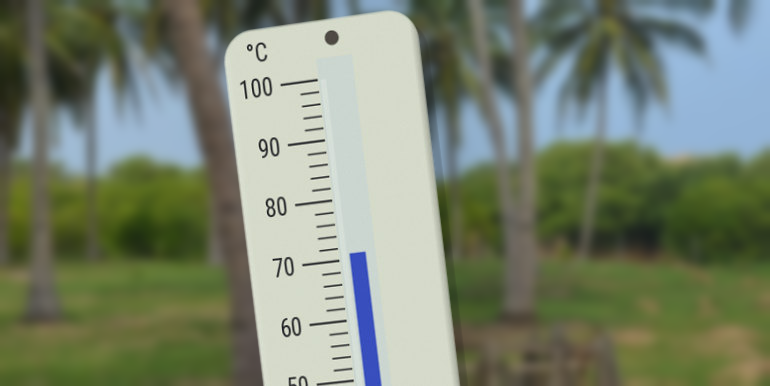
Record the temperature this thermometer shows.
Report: 71 °C
